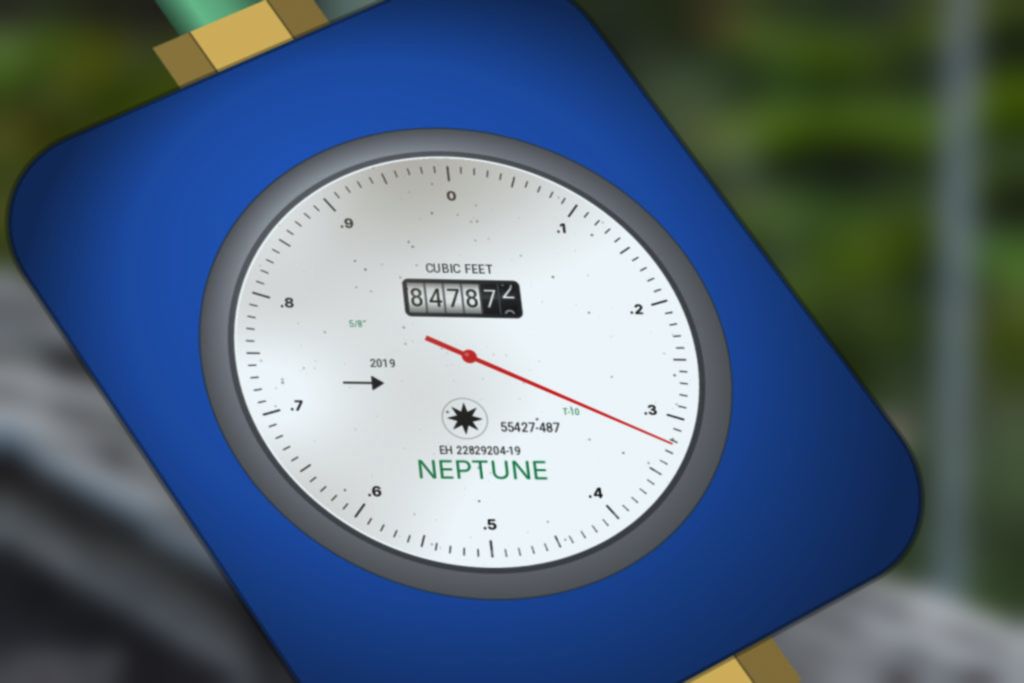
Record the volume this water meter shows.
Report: 847872.32 ft³
